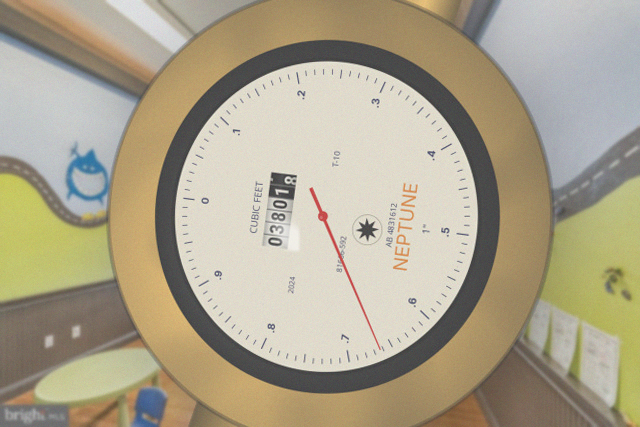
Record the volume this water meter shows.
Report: 38017.66 ft³
